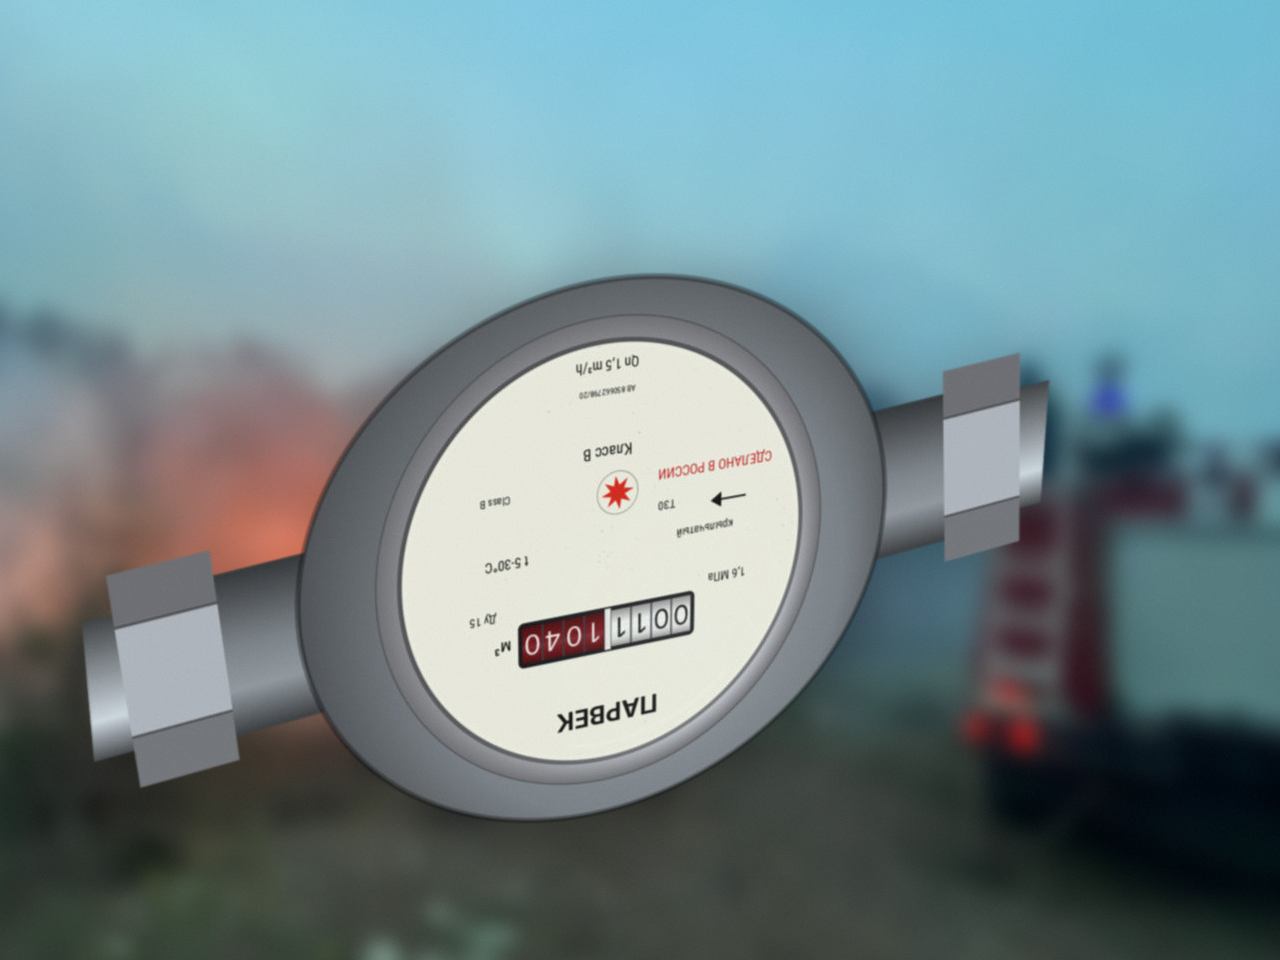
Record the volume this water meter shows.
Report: 11.1040 m³
